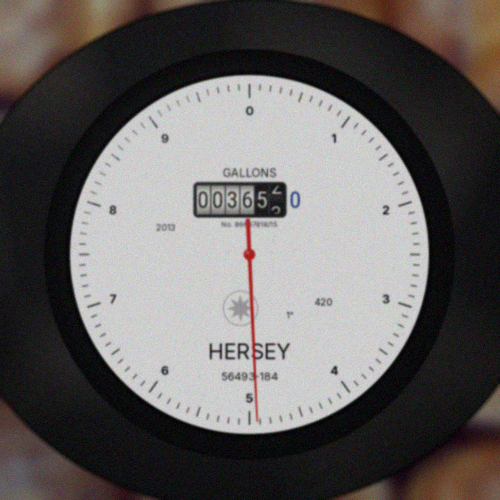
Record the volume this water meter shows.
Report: 36524.9 gal
